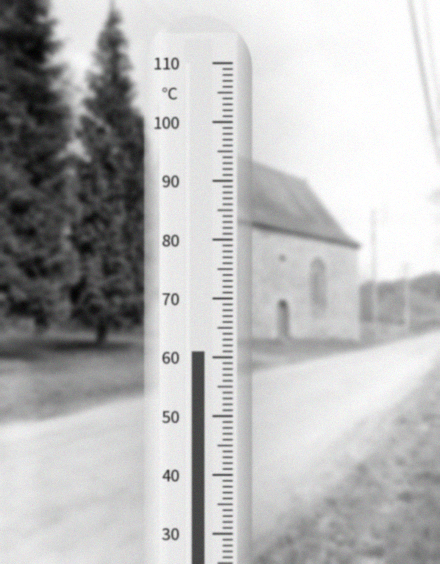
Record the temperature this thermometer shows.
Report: 61 °C
